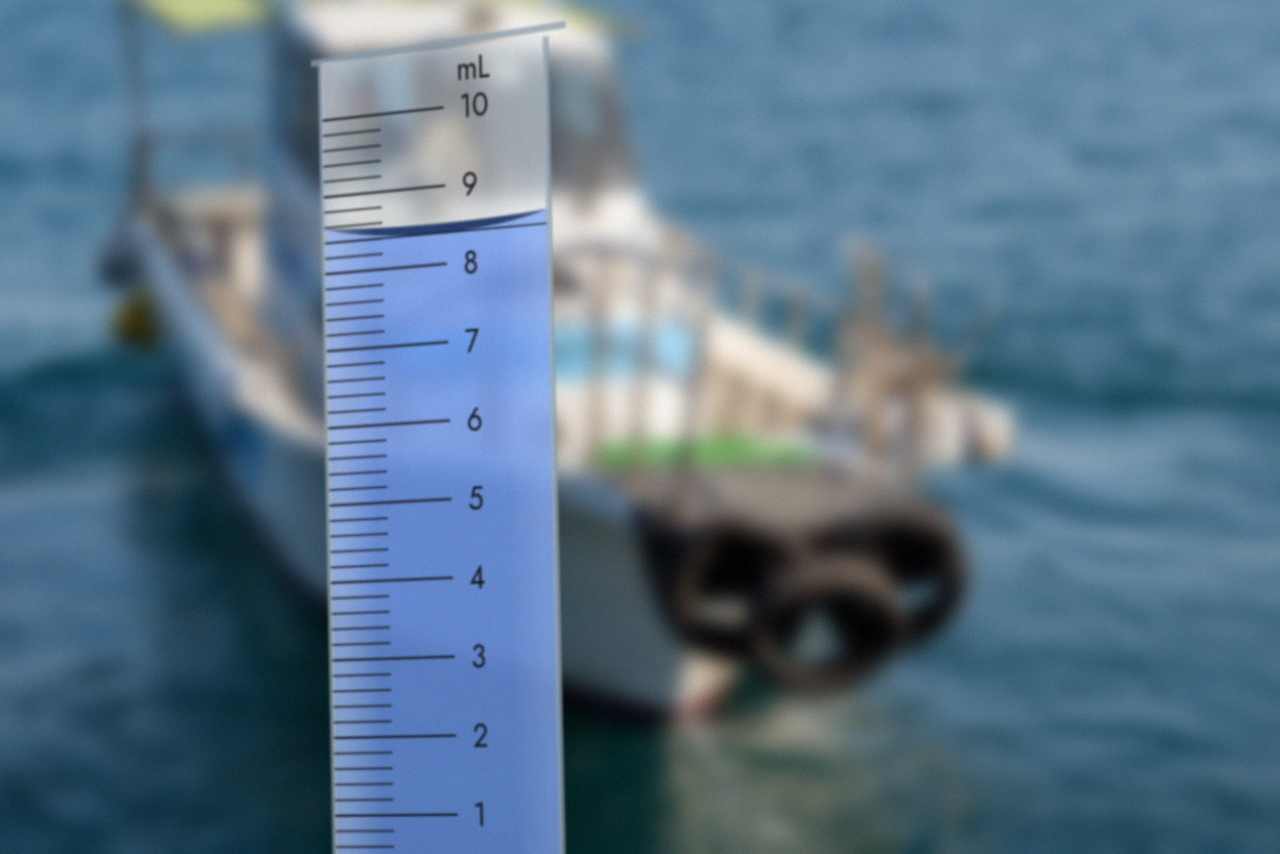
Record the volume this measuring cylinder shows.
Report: 8.4 mL
